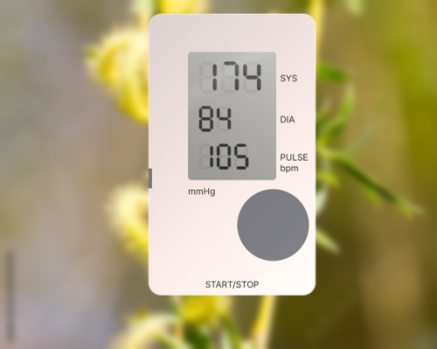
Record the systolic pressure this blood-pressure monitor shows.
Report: 174 mmHg
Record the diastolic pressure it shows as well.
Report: 84 mmHg
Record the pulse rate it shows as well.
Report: 105 bpm
